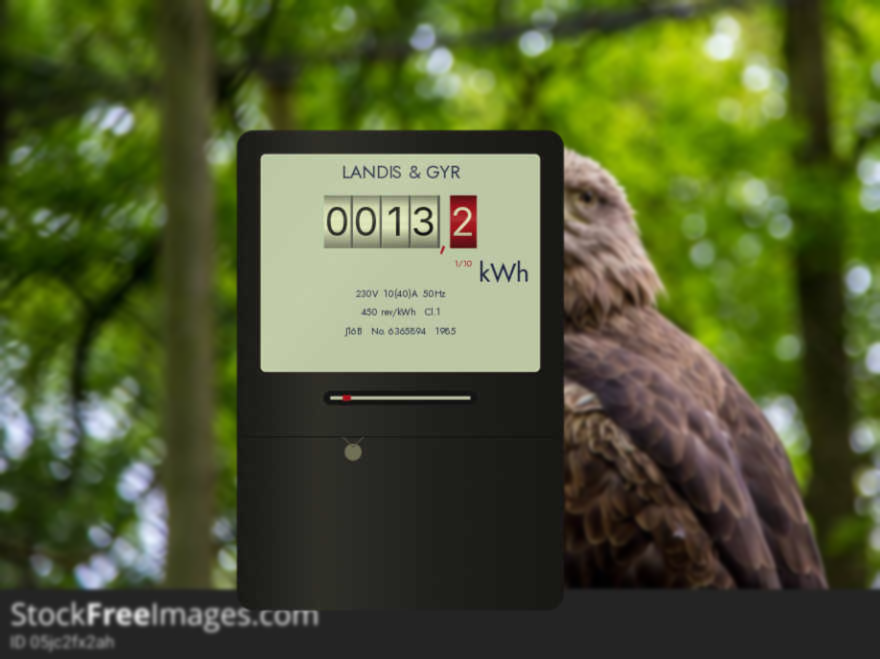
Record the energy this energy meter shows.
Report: 13.2 kWh
